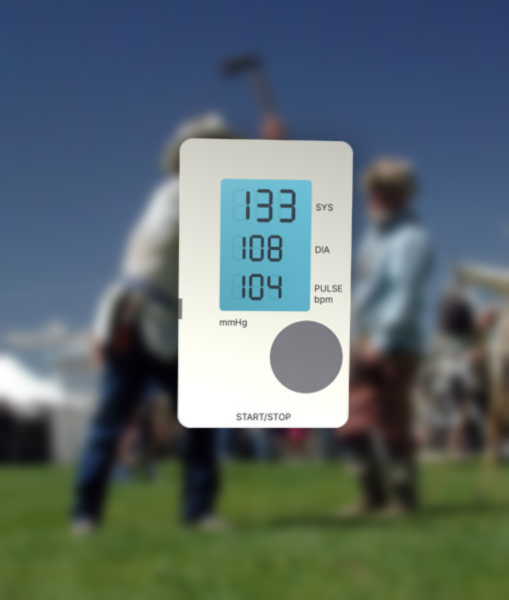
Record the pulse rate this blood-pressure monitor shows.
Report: 104 bpm
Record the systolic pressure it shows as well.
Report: 133 mmHg
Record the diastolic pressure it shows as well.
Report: 108 mmHg
